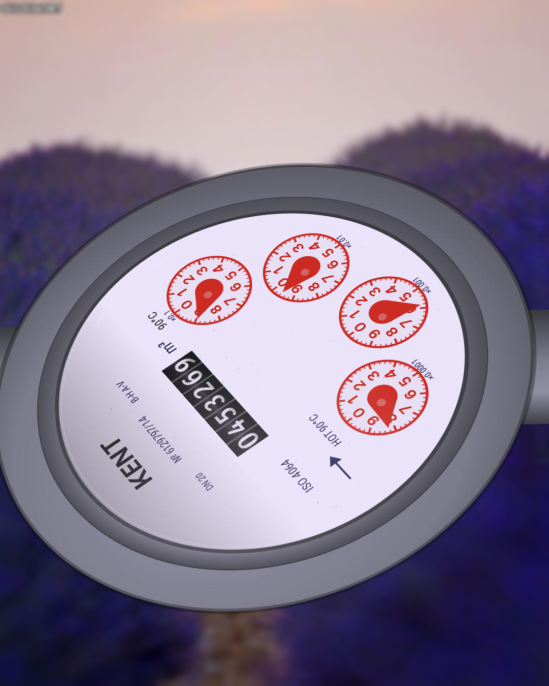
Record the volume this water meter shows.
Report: 453268.8958 m³
